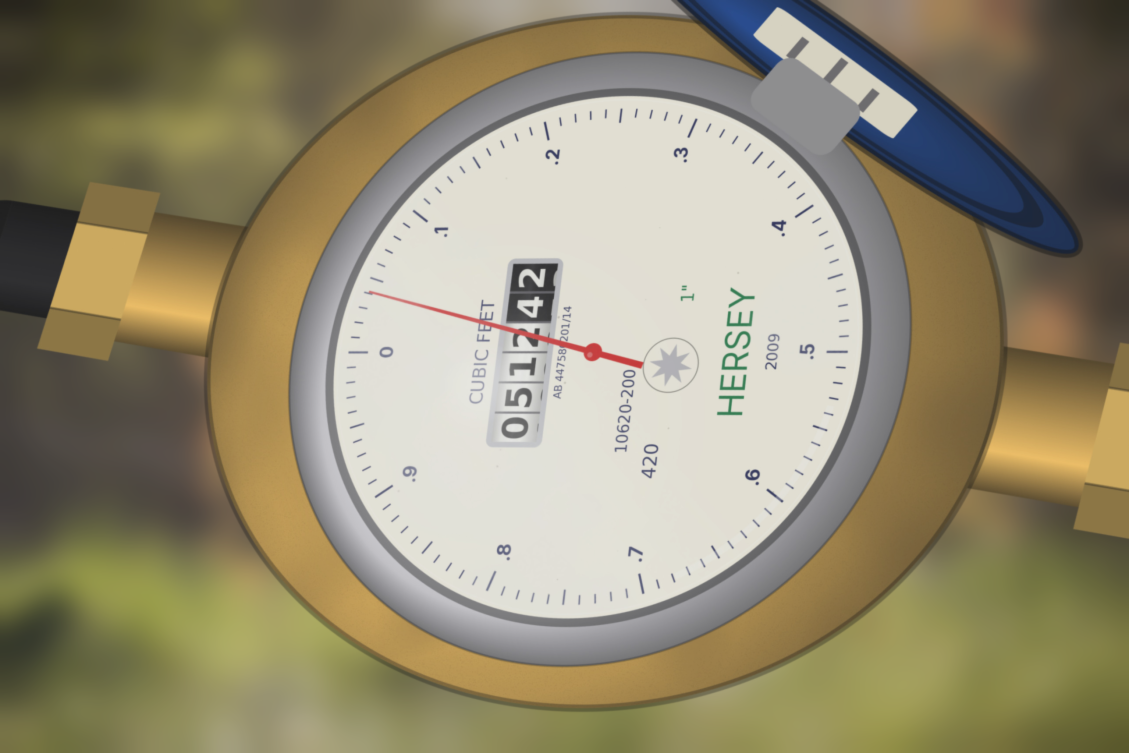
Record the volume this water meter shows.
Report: 51242.04 ft³
